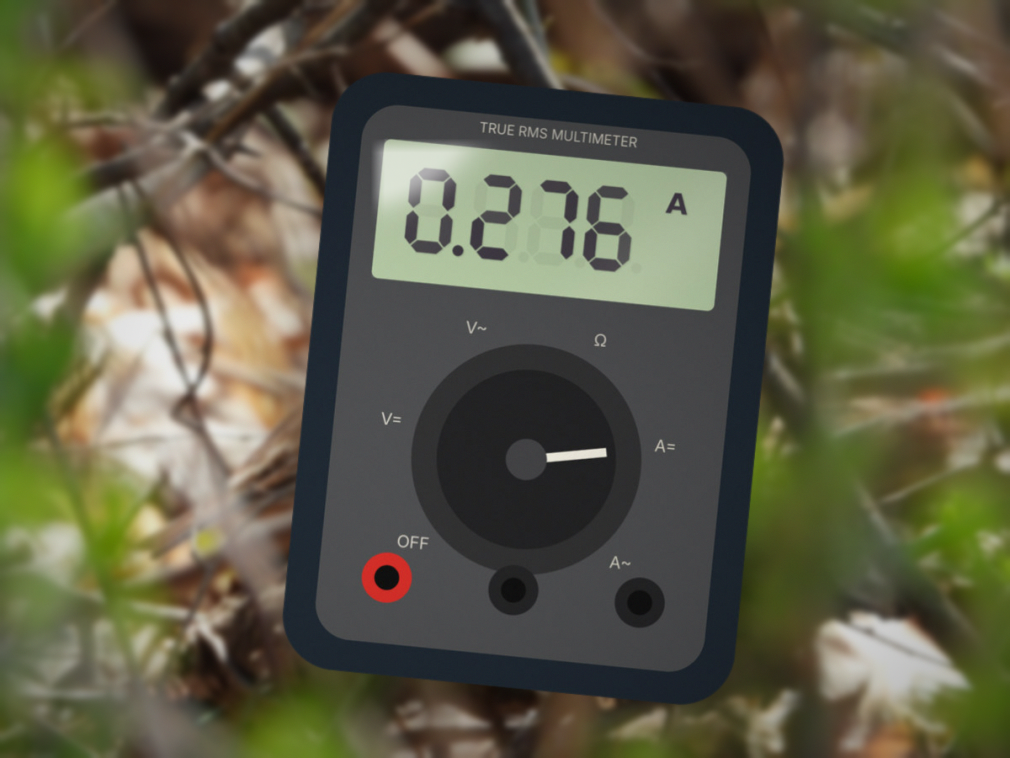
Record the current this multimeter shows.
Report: 0.276 A
